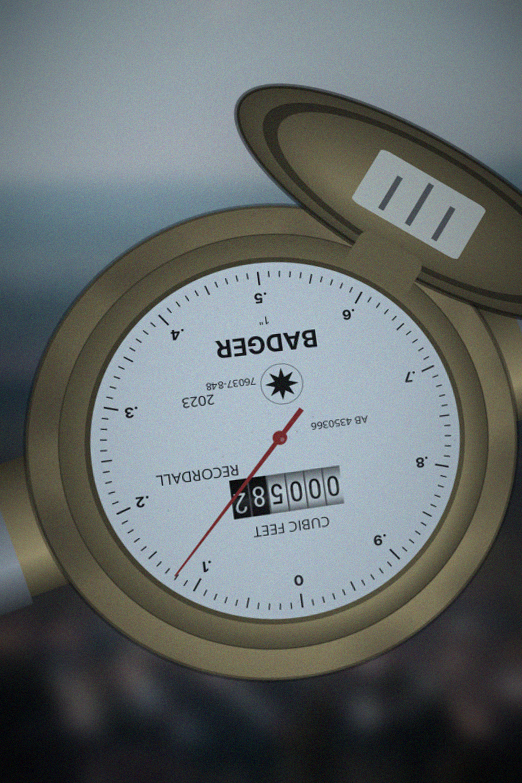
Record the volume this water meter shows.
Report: 582.12 ft³
